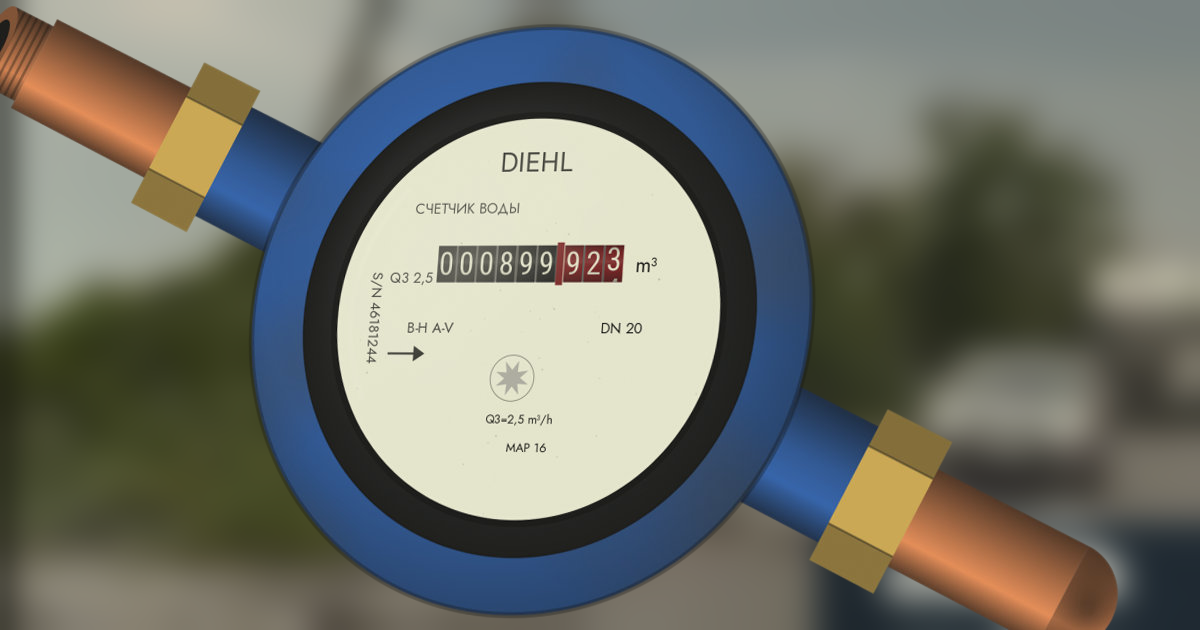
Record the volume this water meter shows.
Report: 899.923 m³
